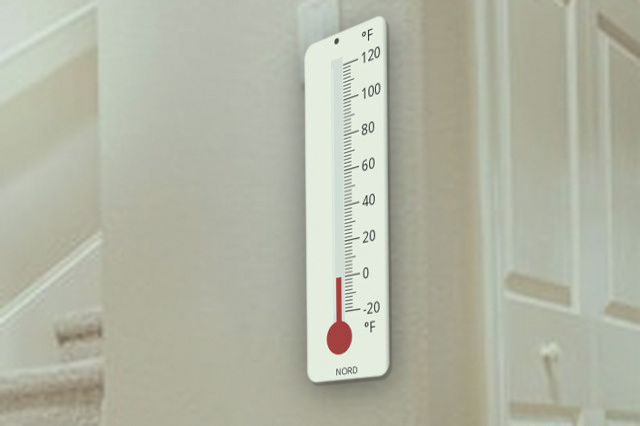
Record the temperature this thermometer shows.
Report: 0 °F
